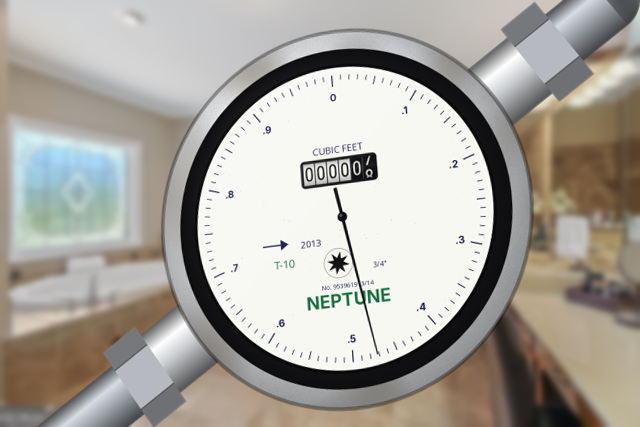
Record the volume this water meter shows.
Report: 7.47 ft³
